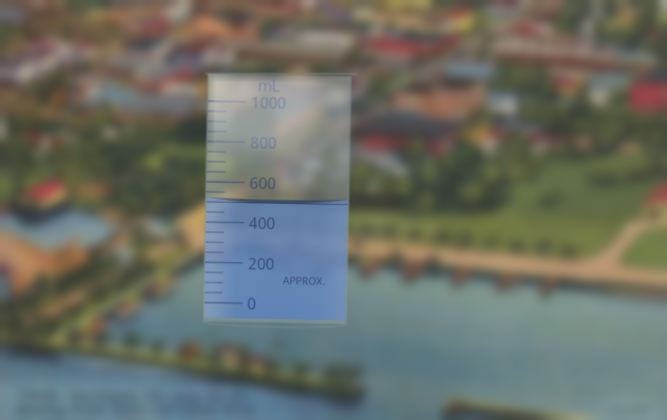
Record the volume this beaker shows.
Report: 500 mL
